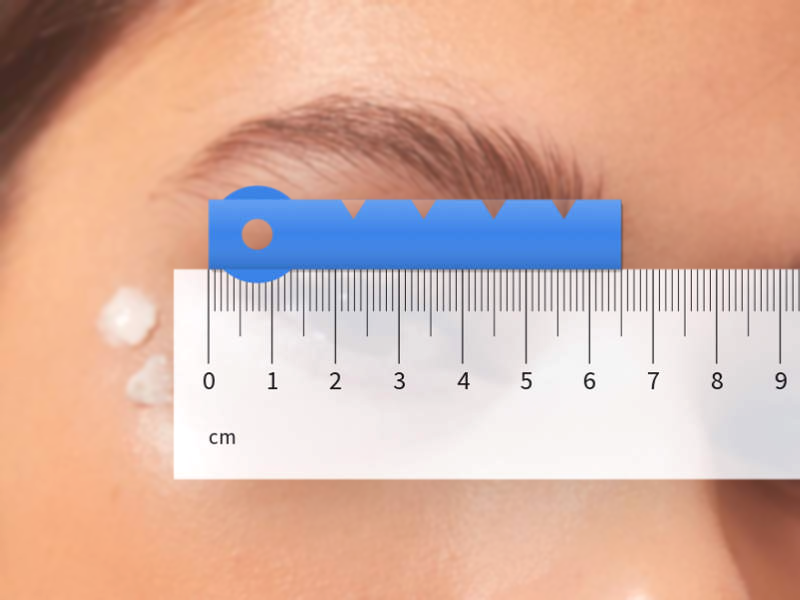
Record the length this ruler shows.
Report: 6.5 cm
